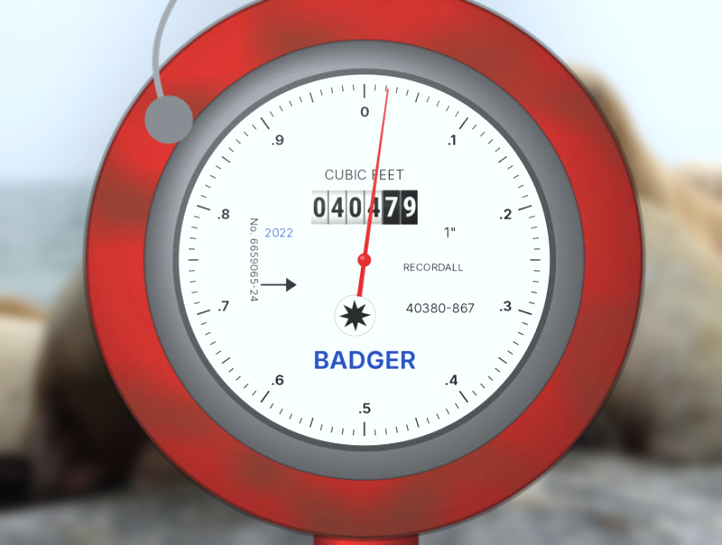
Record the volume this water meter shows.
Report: 40479.02 ft³
